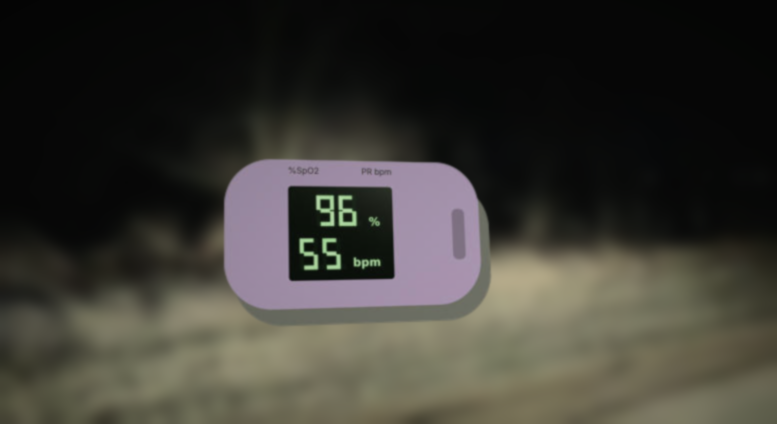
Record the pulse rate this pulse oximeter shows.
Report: 55 bpm
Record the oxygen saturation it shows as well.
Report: 96 %
